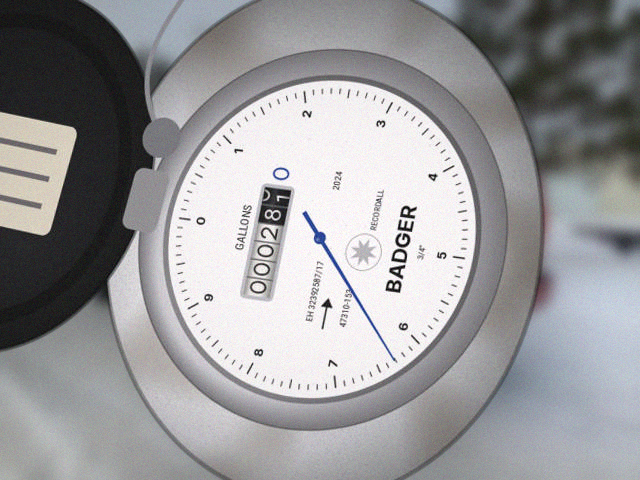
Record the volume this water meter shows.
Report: 2806.3 gal
